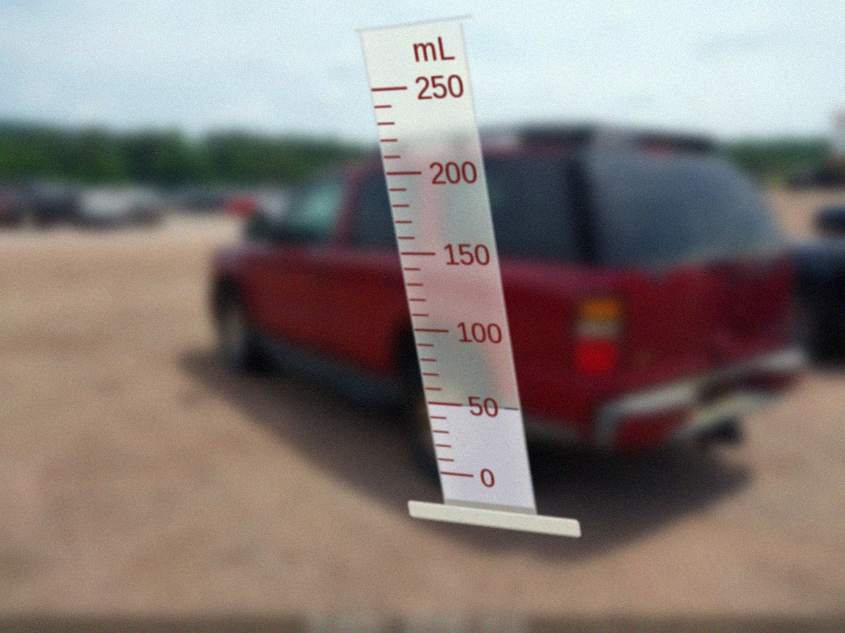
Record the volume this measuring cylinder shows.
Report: 50 mL
